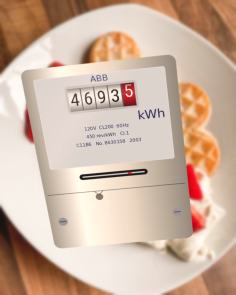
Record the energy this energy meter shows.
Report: 4693.5 kWh
